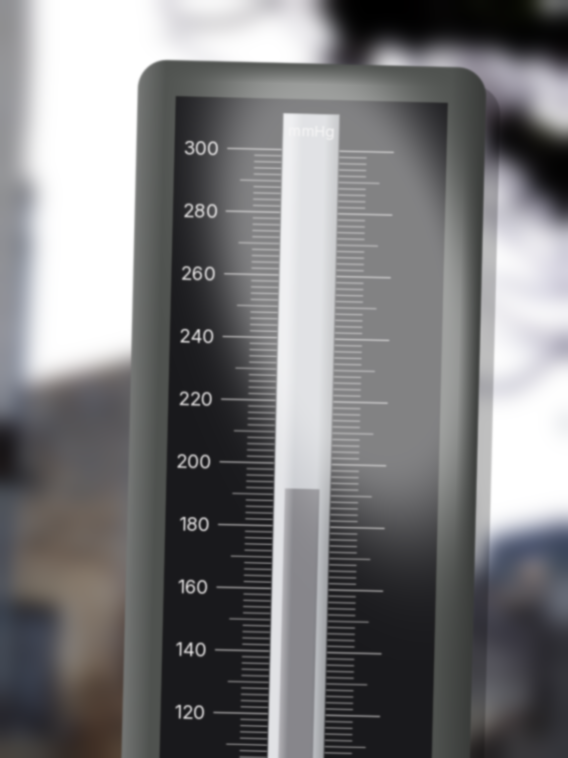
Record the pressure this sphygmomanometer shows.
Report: 192 mmHg
